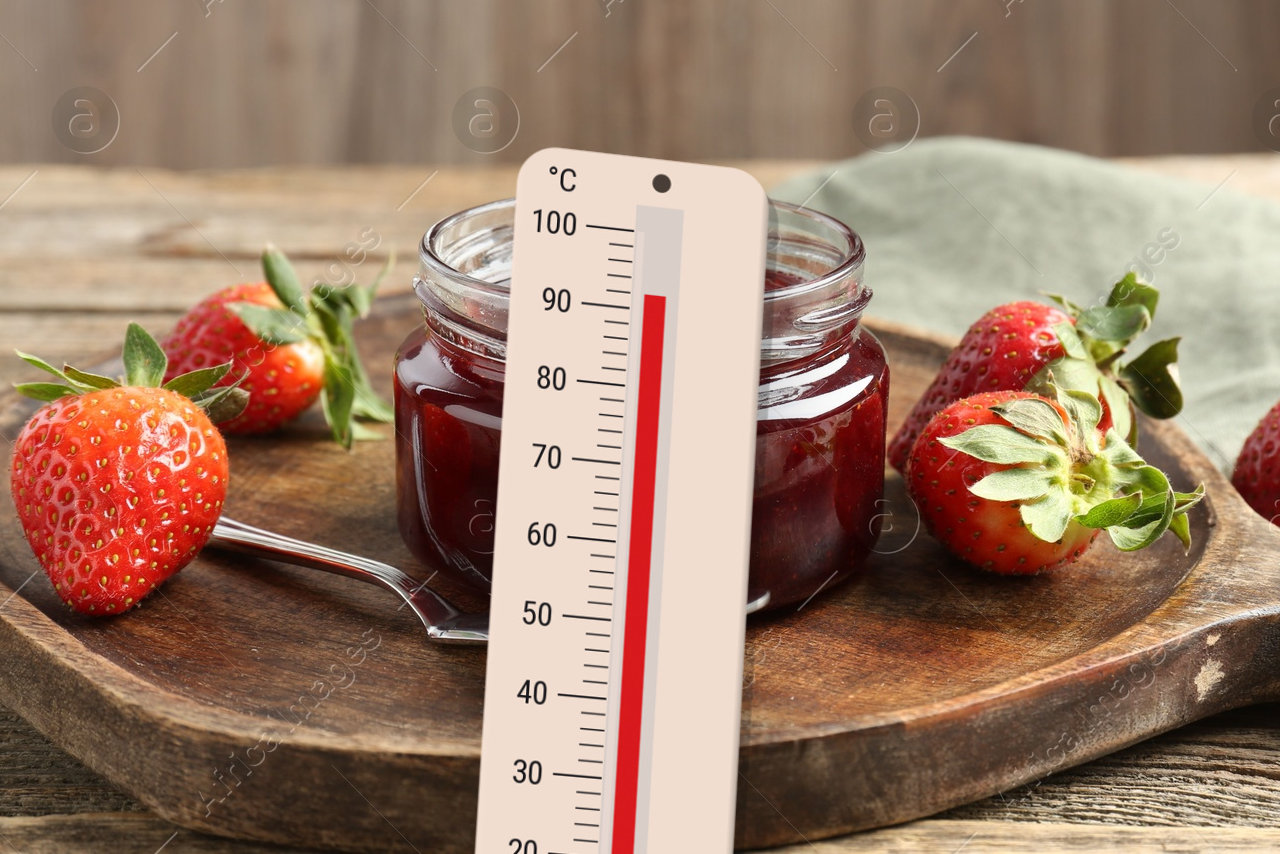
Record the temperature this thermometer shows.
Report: 92 °C
